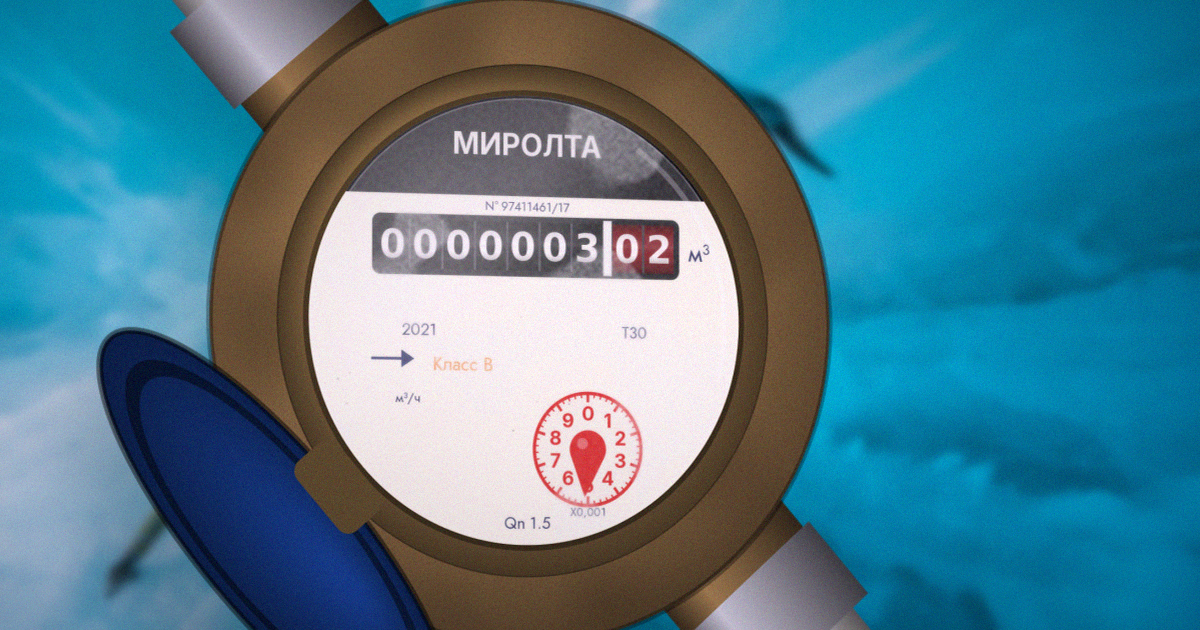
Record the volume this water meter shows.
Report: 3.025 m³
